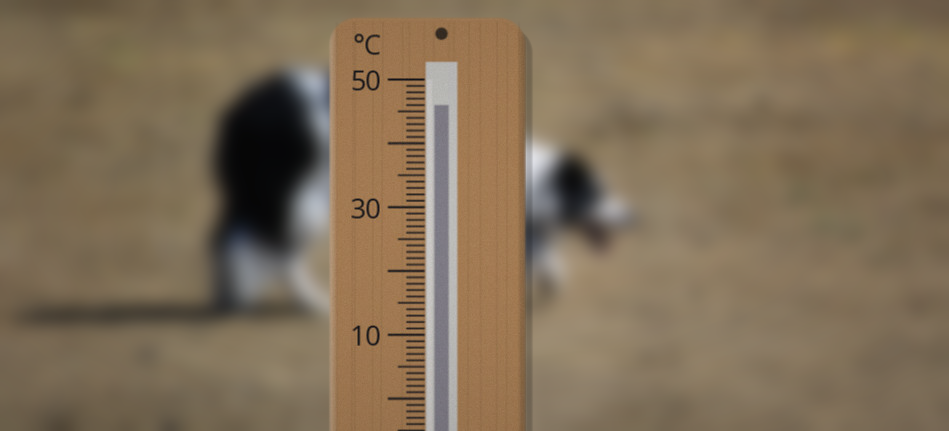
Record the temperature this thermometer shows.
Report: 46 °C
